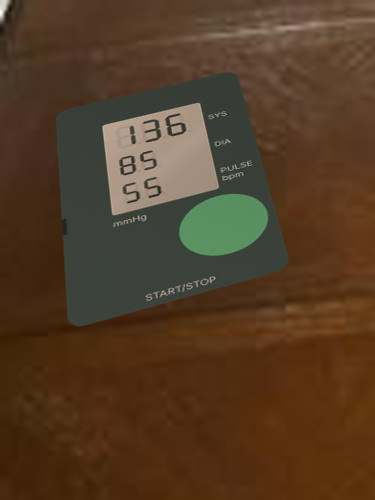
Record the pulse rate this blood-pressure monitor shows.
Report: 55 bpm
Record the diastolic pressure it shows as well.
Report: 85 mmHg
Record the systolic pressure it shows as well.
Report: 136 mmHg
